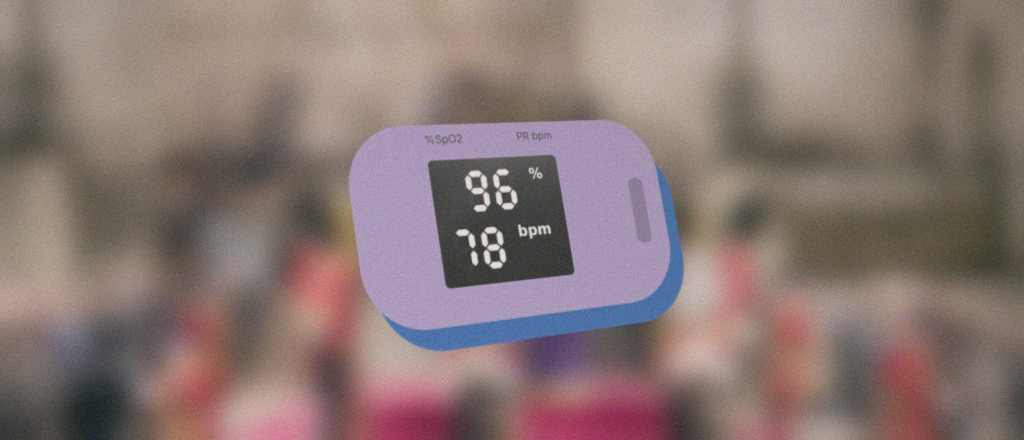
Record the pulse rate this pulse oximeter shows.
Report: 78 bpm
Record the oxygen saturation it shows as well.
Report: 96 %
